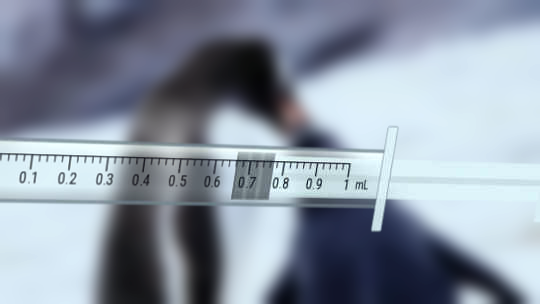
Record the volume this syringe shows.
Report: 0.66 mL
